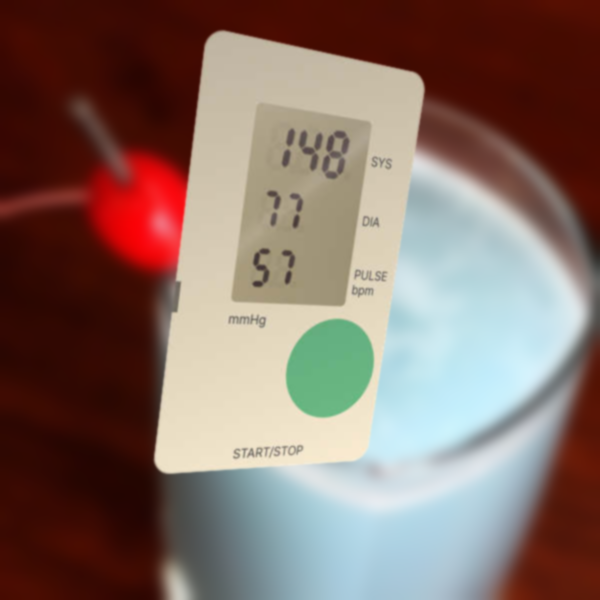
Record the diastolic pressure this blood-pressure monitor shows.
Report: 77 mmHg
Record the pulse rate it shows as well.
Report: 57 bpm
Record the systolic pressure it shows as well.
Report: 148 mmHg
